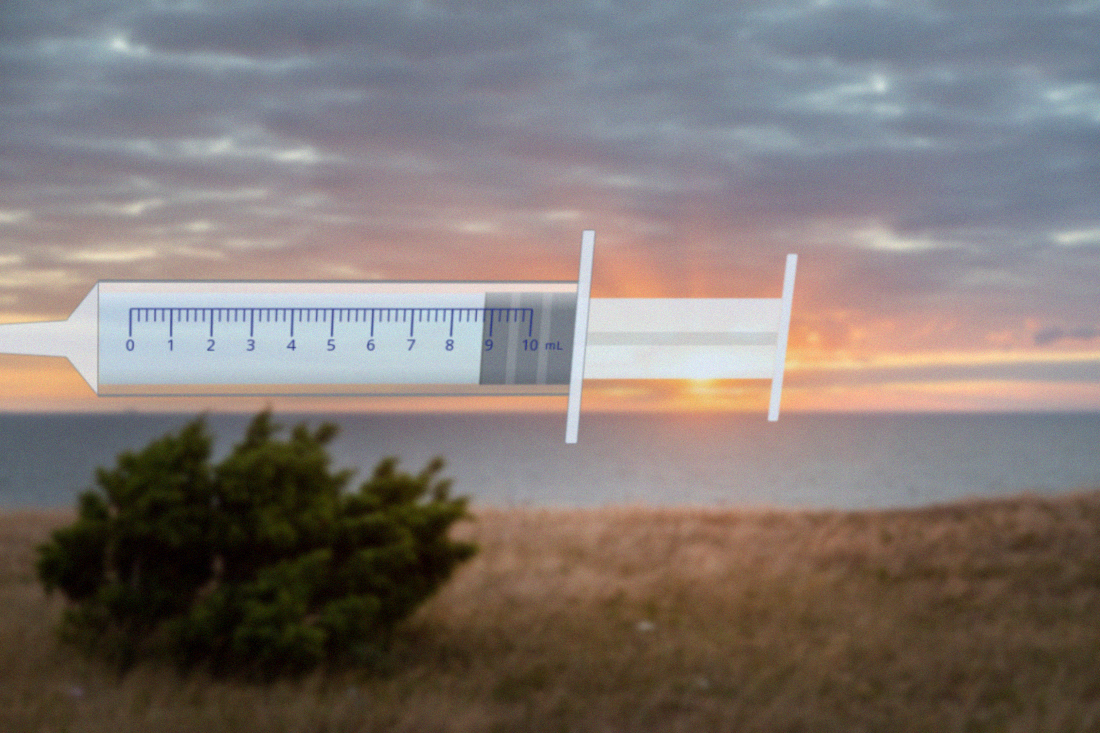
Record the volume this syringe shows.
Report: 8.8 mL
